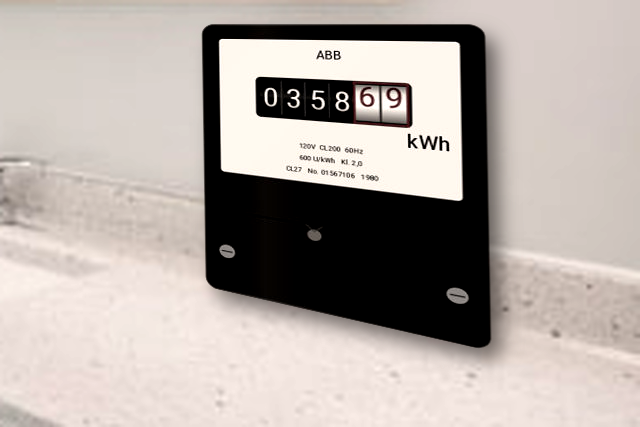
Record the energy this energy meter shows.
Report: 358.69 kWh
